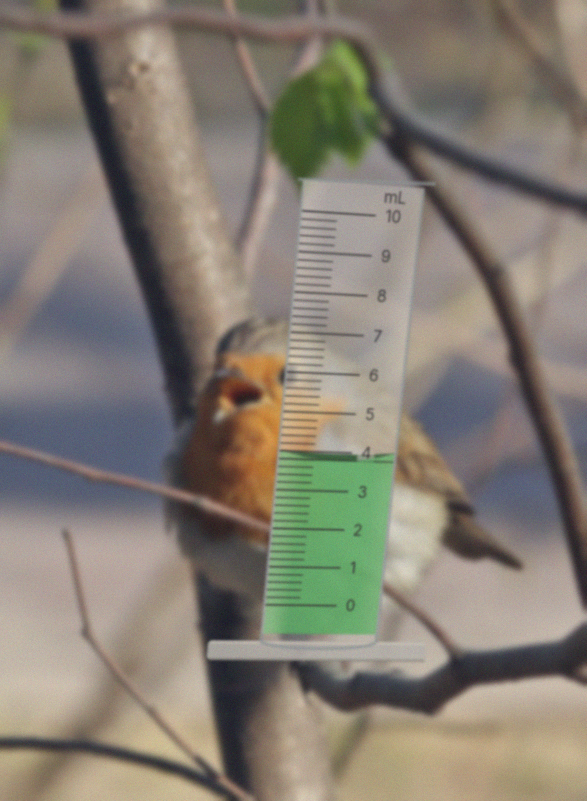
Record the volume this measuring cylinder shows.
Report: 3.8 mL
